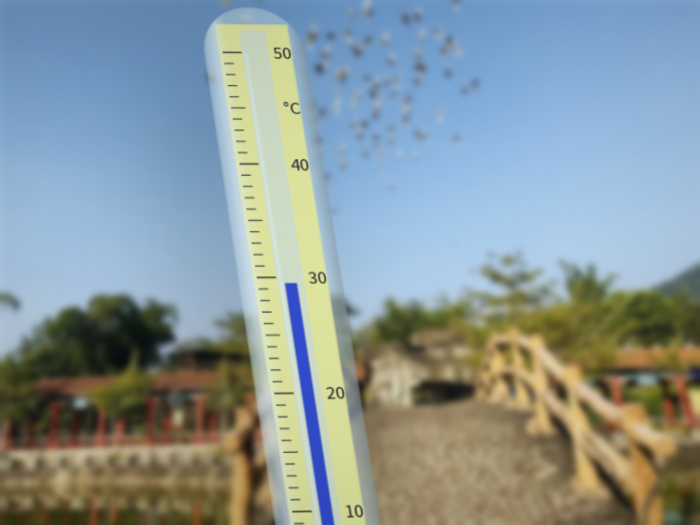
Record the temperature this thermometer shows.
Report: 29.5 °C
